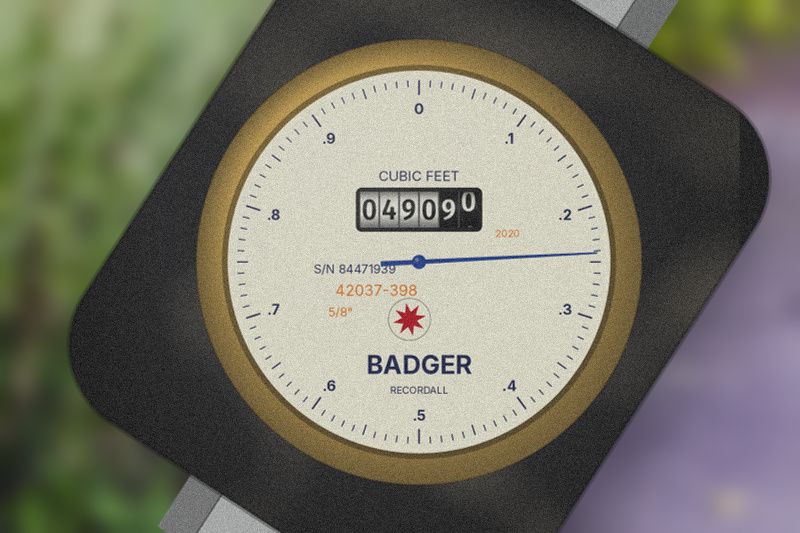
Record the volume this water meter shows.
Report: 49090.24 ft³
